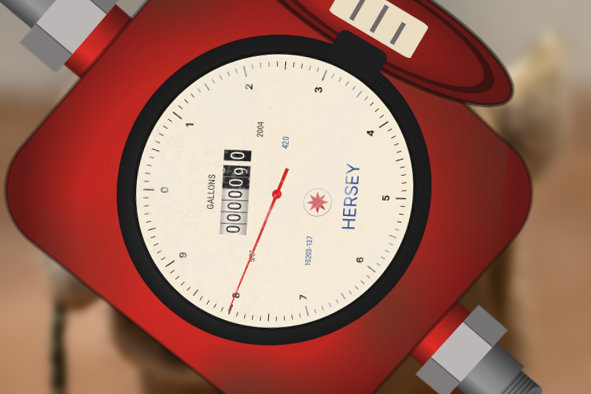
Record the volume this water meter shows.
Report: 88.0 gal
